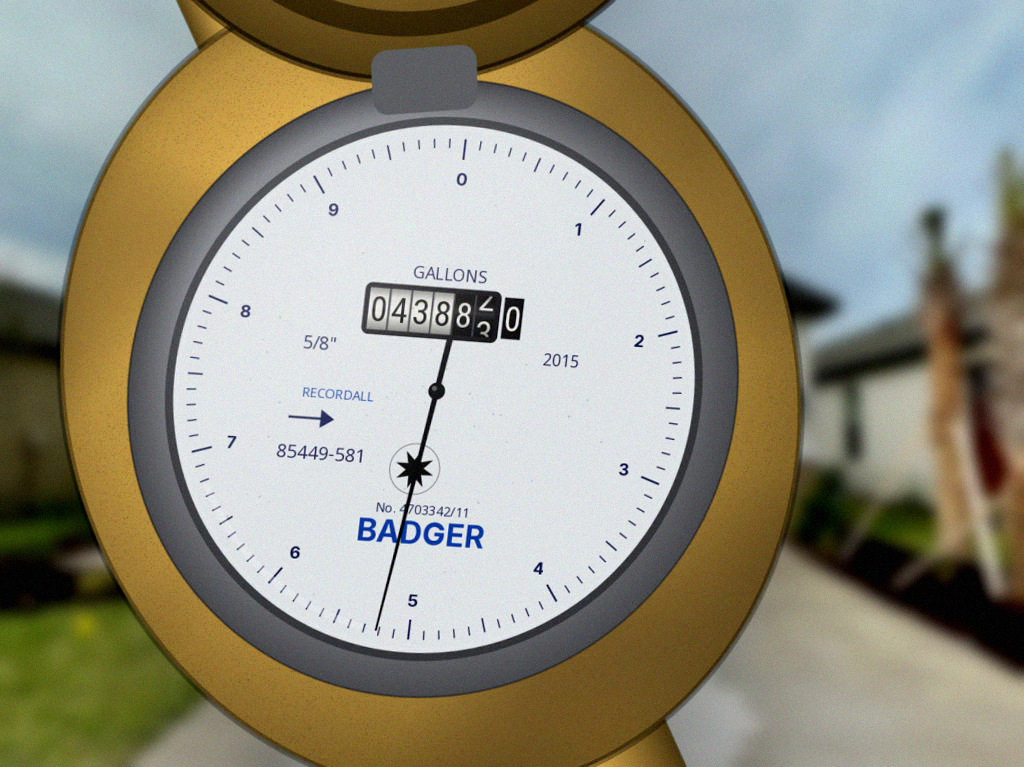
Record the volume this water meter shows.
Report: 438825.2 gal
